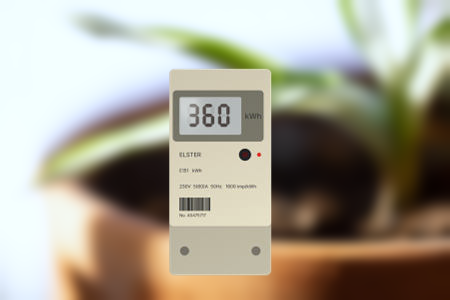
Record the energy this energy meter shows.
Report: 360 kWh
